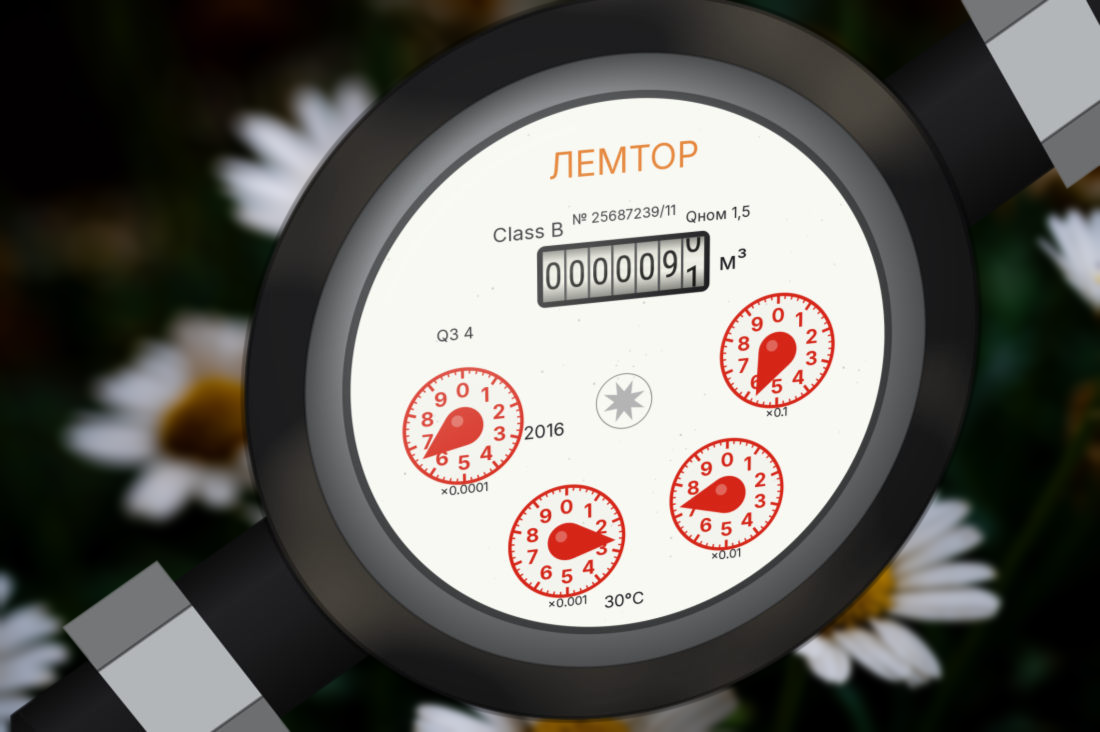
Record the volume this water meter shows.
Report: 90.5726 m³
